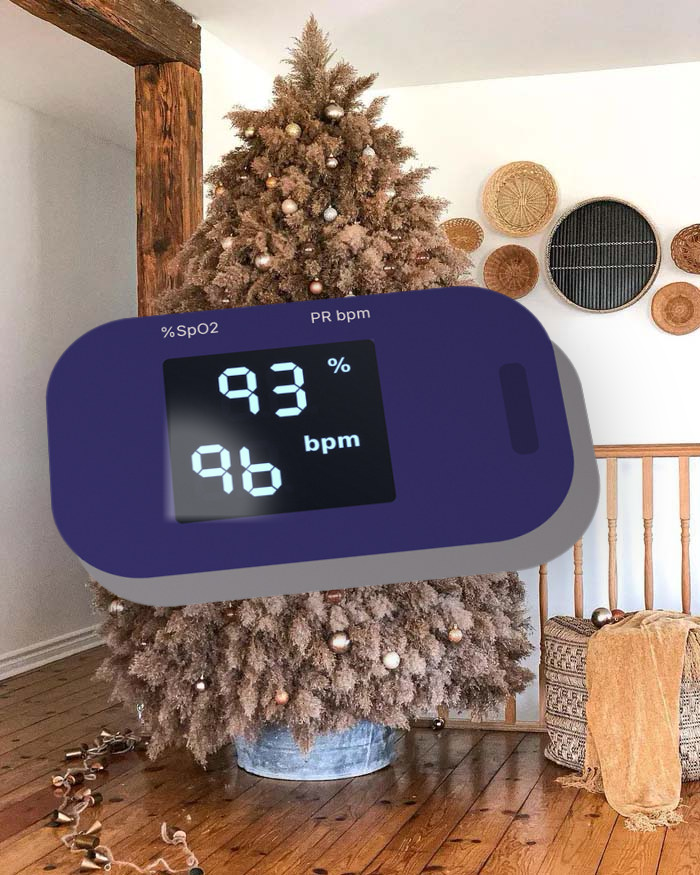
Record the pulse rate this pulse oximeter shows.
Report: 96 bpm
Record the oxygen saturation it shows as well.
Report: 93 %
